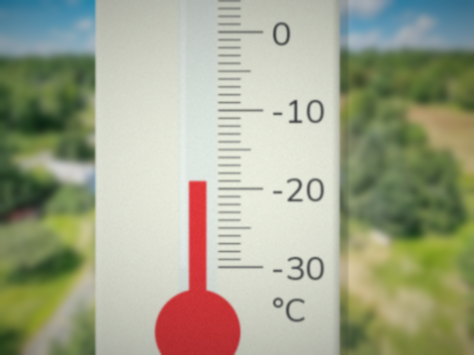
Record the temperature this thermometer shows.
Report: -19 °C
